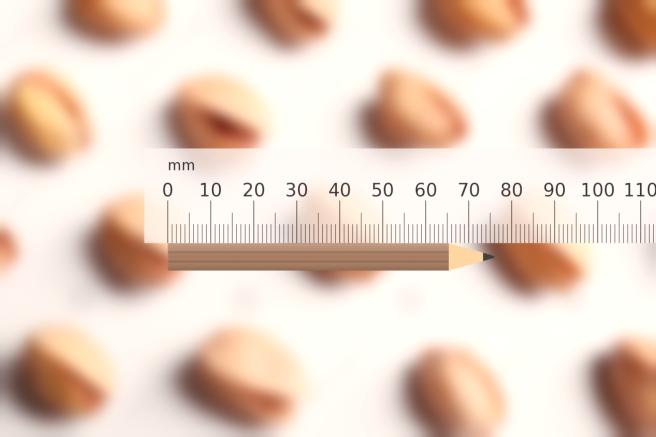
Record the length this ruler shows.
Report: 76 mm
